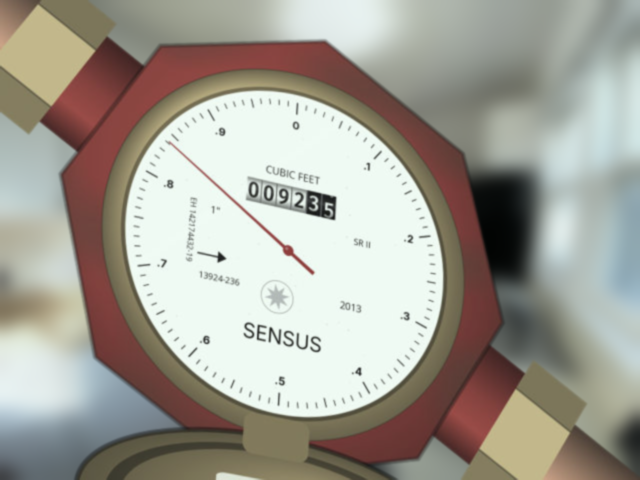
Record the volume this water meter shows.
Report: 9234.84 ft³
